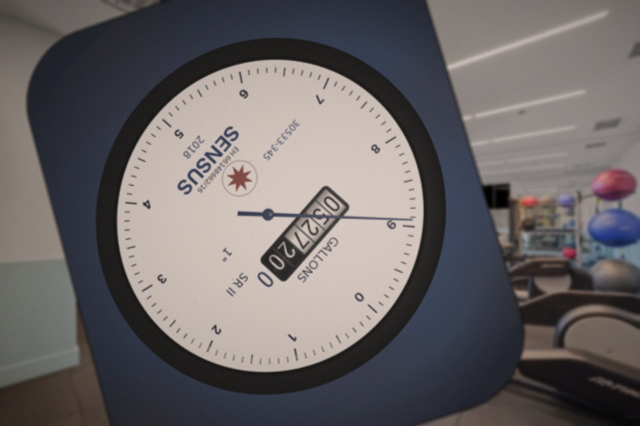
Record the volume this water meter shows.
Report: 527198.9 gal
